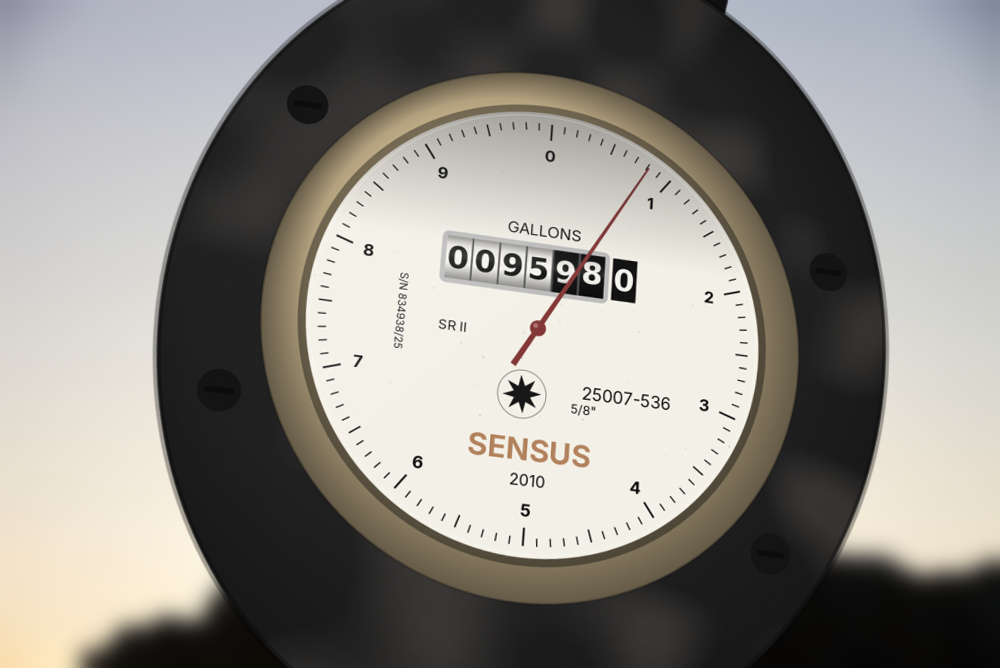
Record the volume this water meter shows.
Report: 95980.8 gal
